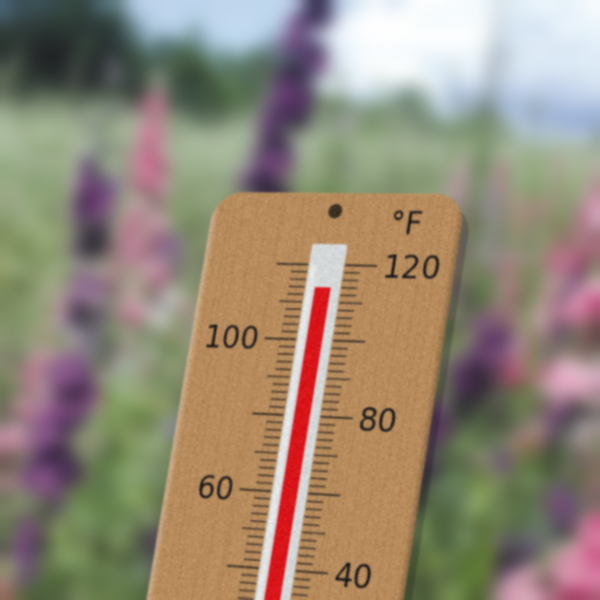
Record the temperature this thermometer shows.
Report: 114 °F
